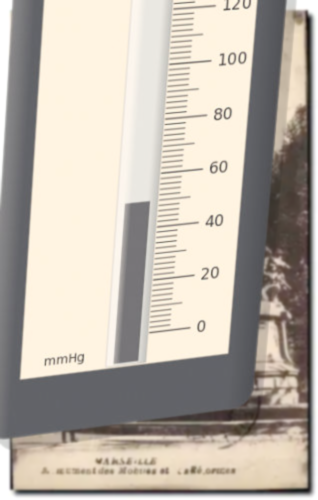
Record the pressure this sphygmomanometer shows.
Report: 50 mmHg
